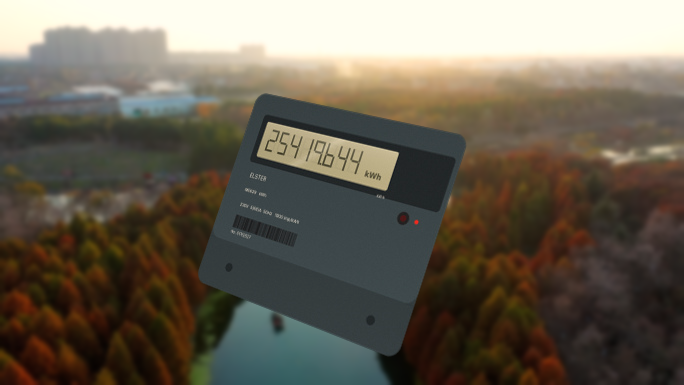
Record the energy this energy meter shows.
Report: 25419.644 kWh
